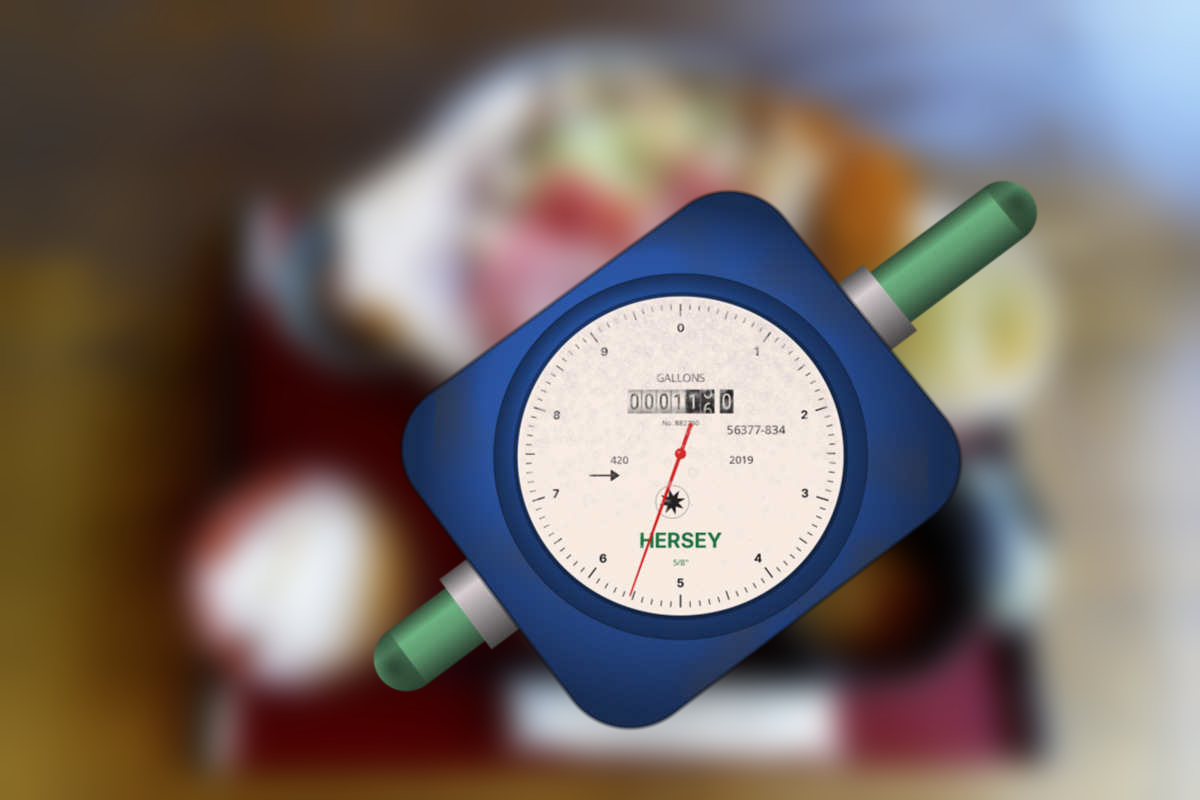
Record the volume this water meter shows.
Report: 1155.5 gal
